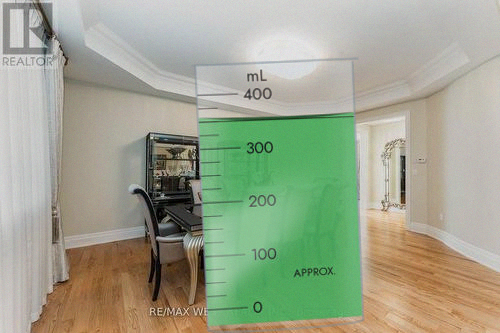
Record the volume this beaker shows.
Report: 350 mL
